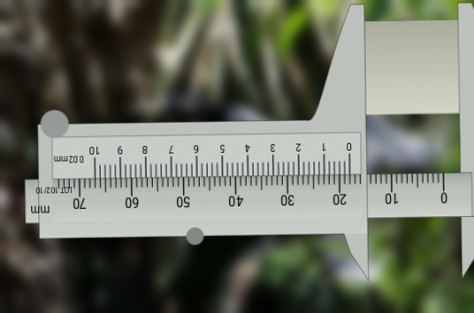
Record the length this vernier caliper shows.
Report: 18.0 mm
